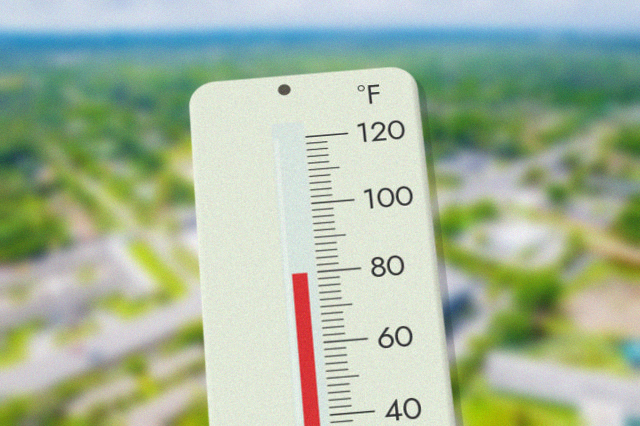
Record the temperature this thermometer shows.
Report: 80 °F
